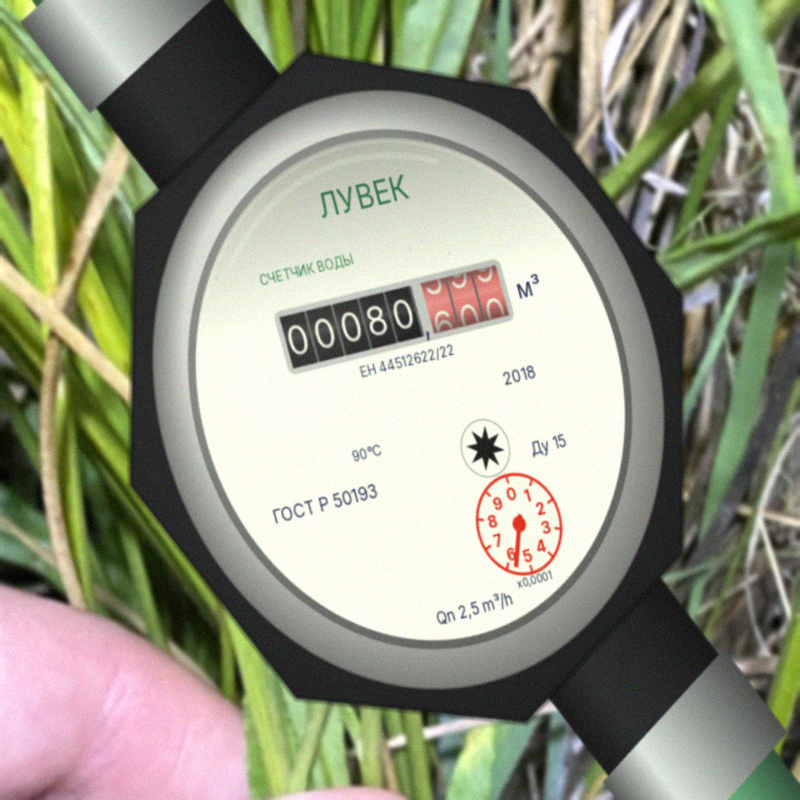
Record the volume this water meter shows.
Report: 80.5995 m³
